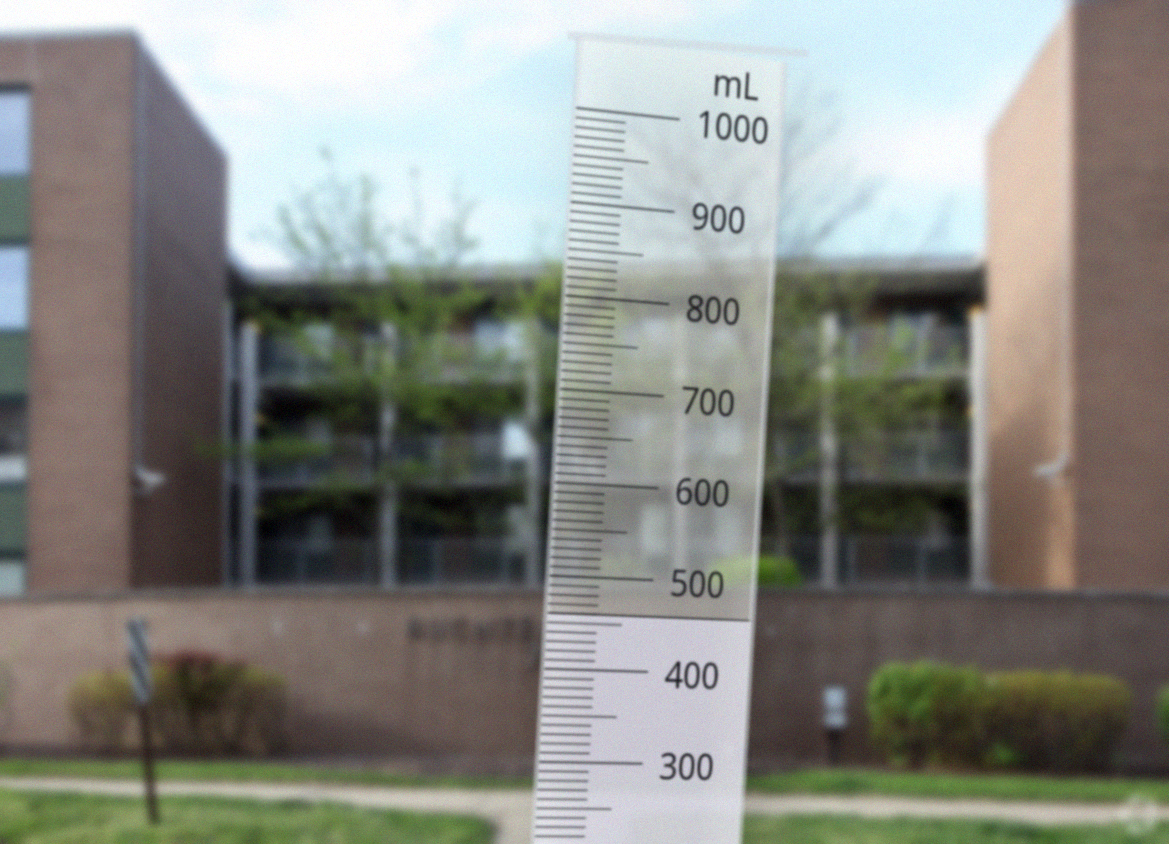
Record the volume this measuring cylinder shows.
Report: 460 mL
